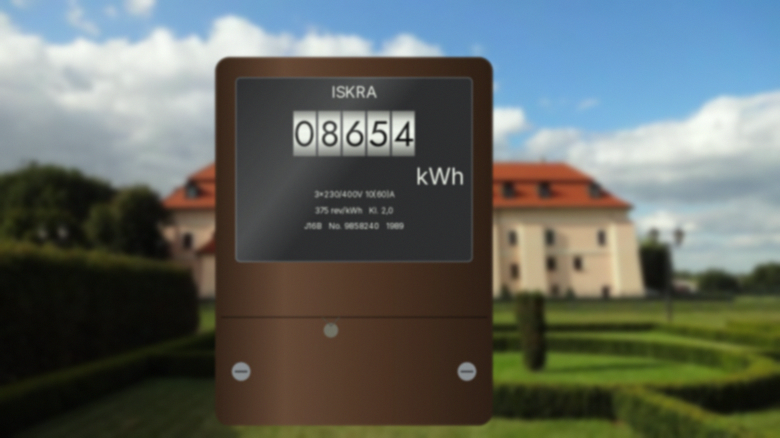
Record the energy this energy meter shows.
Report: 8654 kWh
